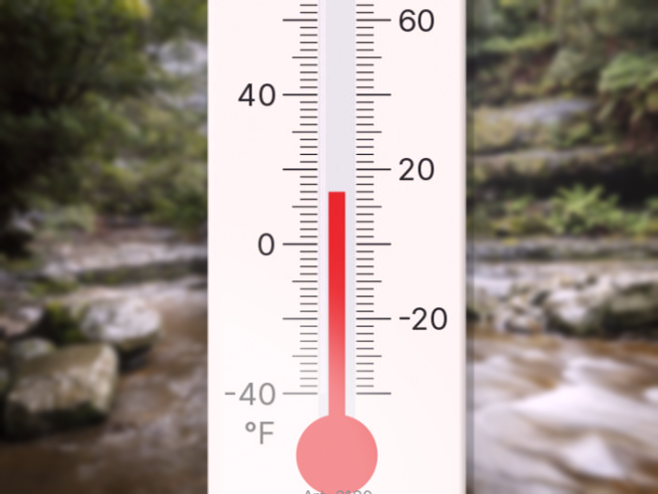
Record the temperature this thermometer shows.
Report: 14 °F
